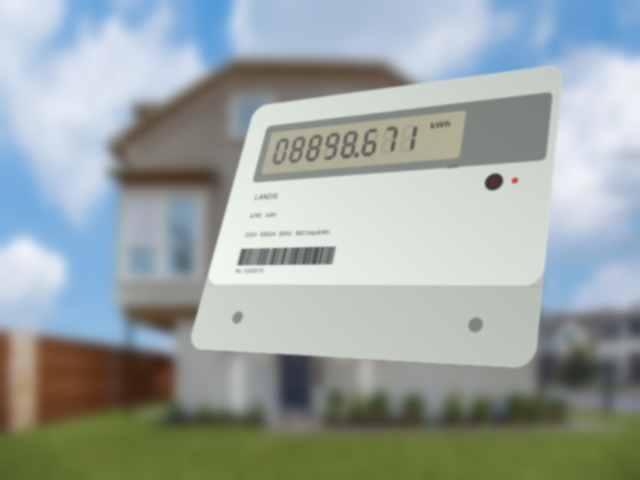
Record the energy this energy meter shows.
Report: 8898.671 kWh
